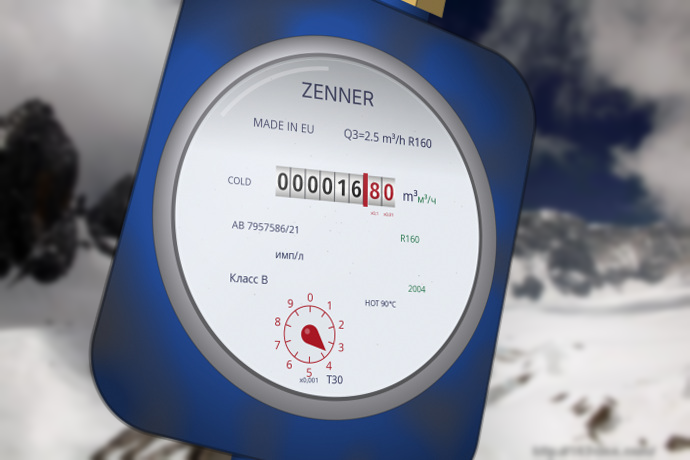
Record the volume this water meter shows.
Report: 16.803 m³
